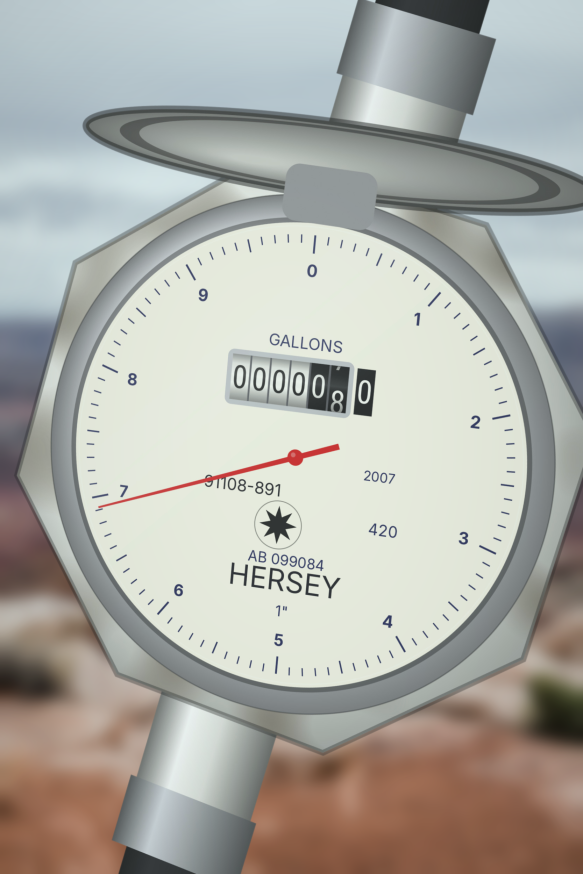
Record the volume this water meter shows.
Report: 76.9 gal
